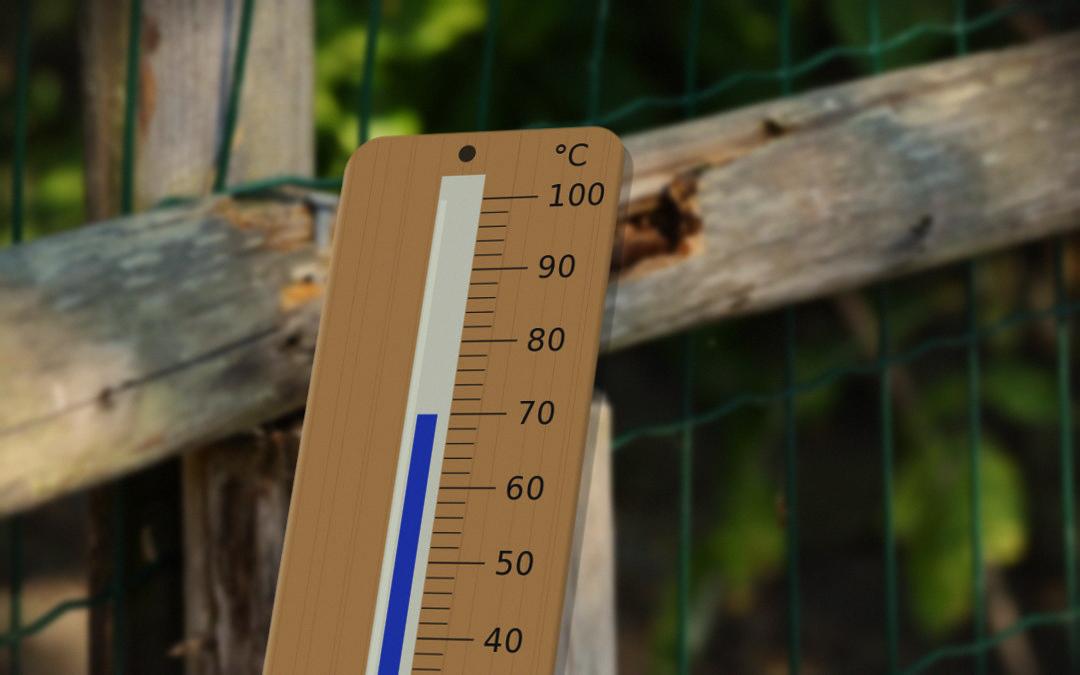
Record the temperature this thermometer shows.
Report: 70 °C
